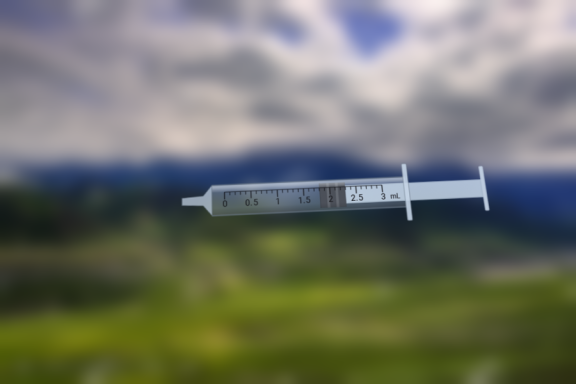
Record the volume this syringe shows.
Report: 1.8 mL
